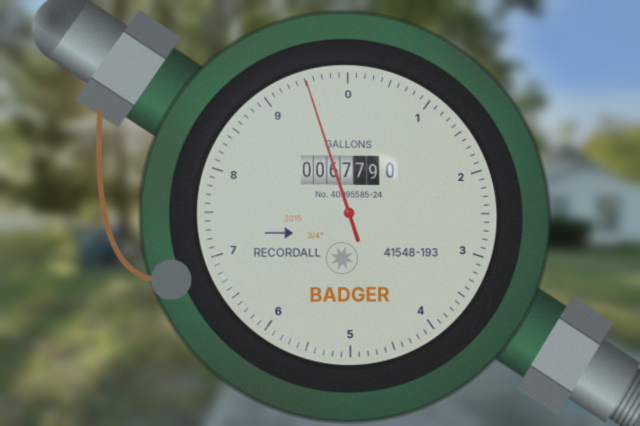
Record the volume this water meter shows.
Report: 67789.5 gal
